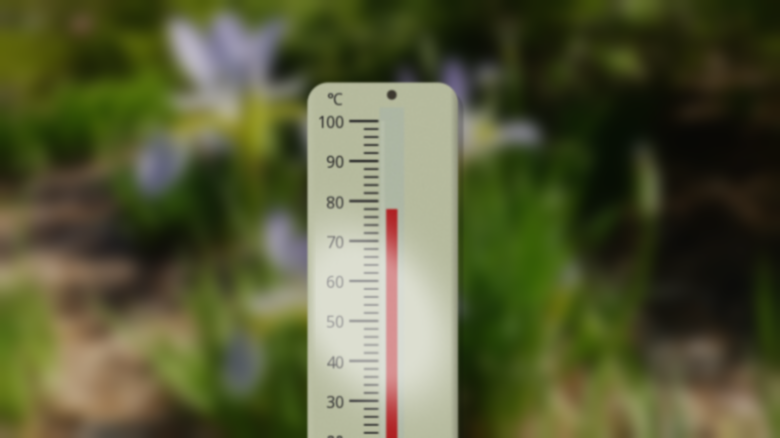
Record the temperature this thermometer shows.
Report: 78 °C
